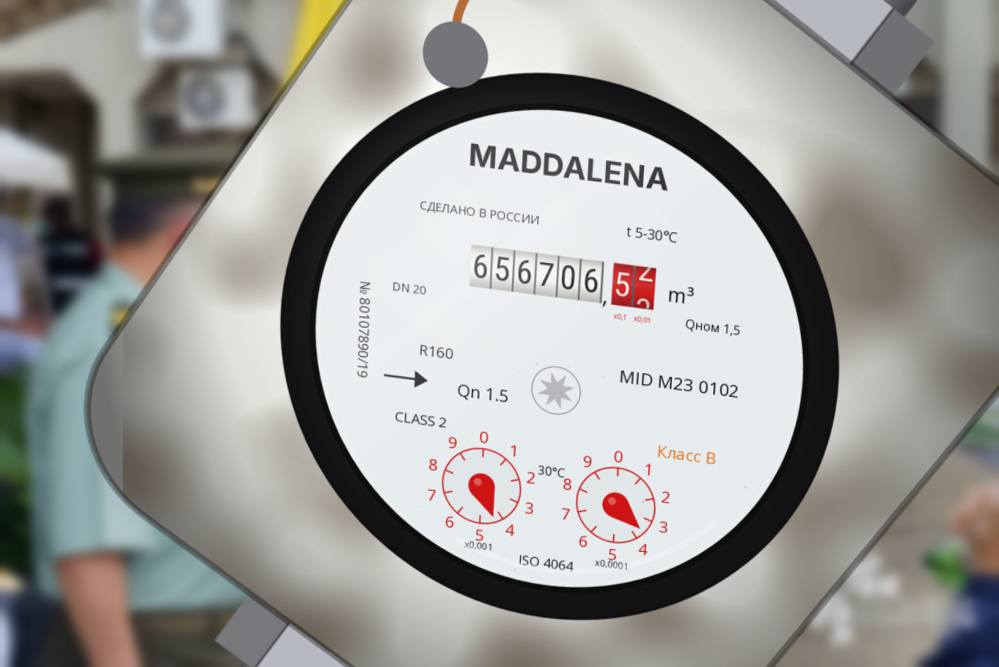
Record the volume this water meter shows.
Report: 656706.5243 m³
